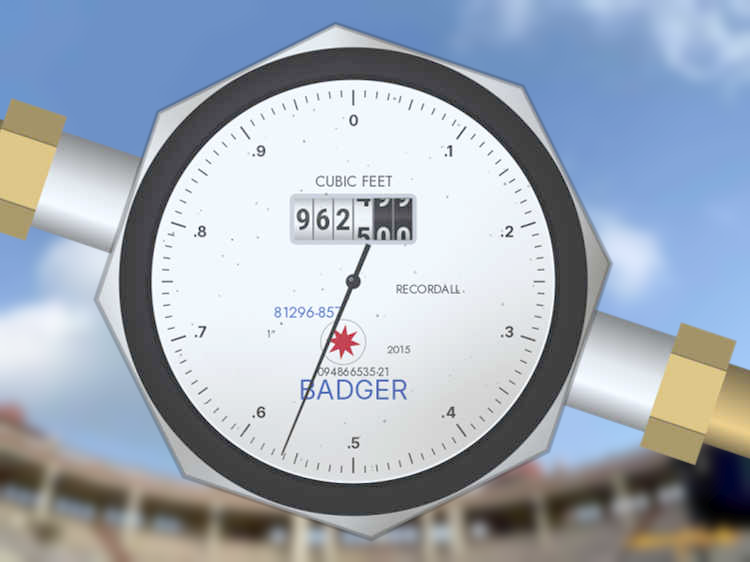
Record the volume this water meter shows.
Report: 962499.56 ft³
